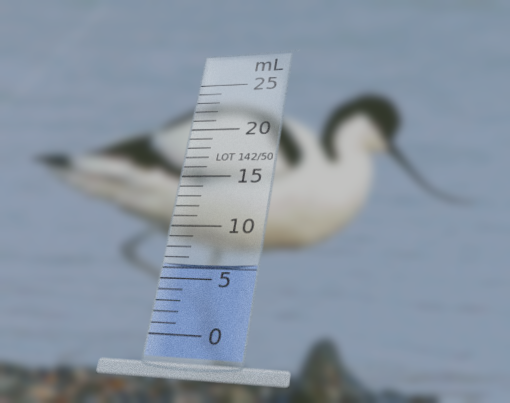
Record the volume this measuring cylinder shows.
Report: 6 mL
